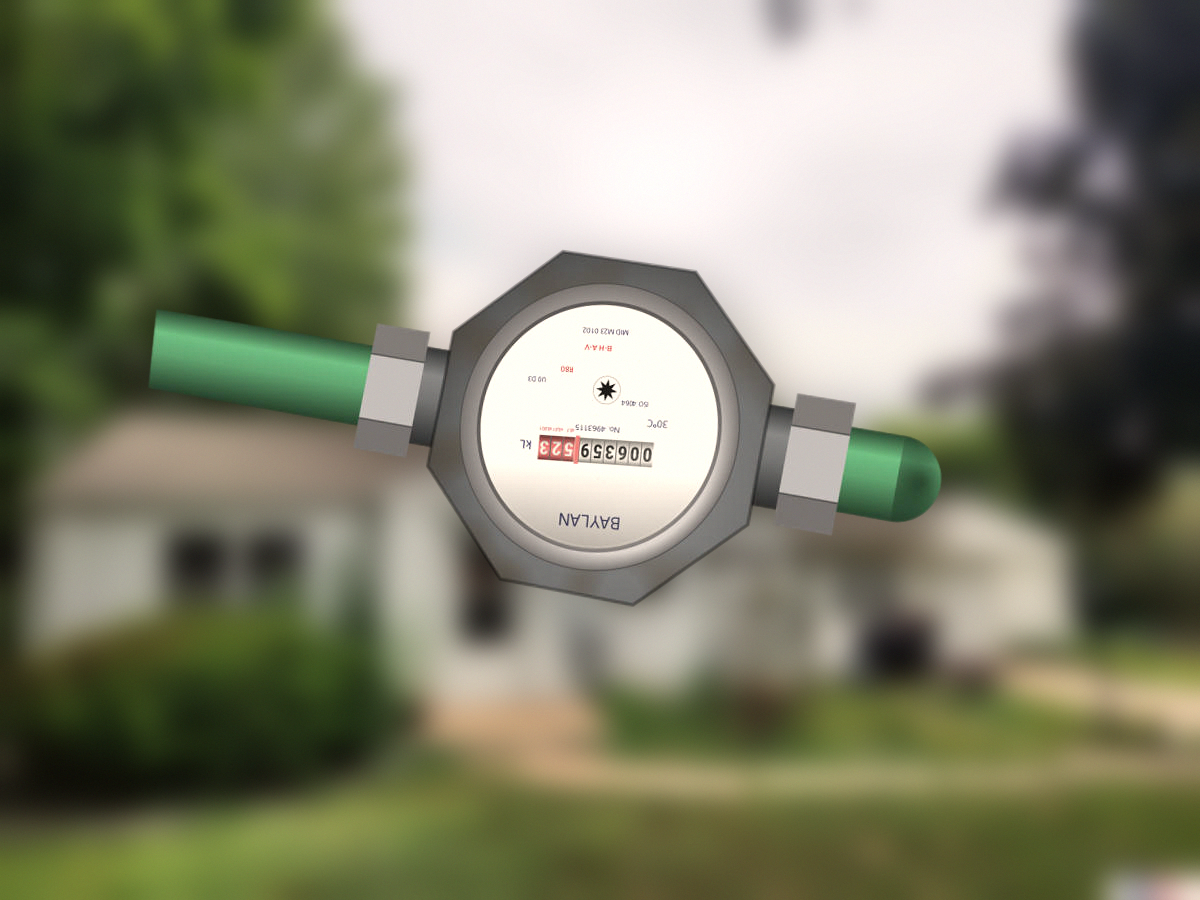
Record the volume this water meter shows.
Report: 6359.523 kL
